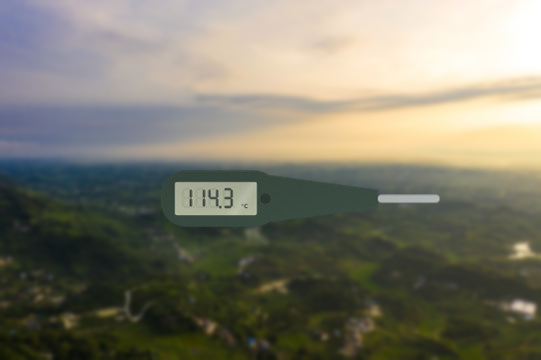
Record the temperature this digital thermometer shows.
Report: 114.3 °C
